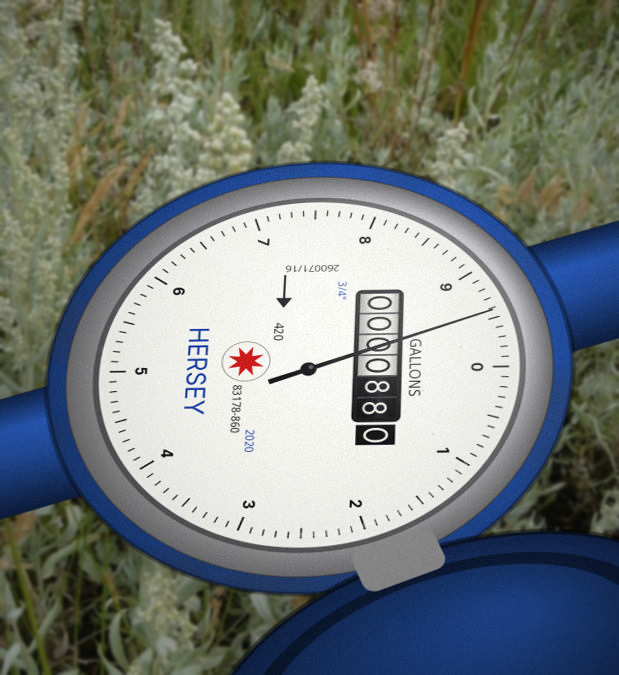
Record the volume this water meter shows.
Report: 879.4 gal
